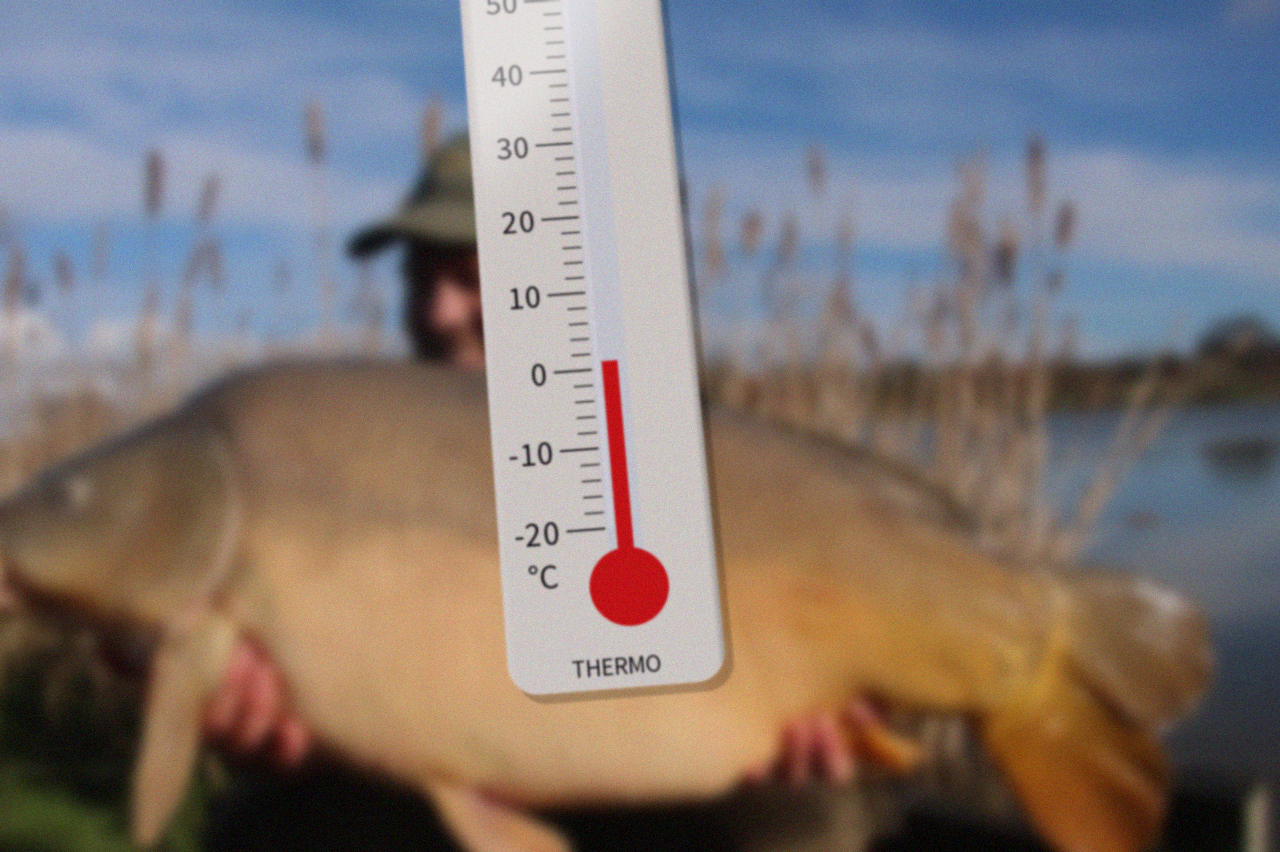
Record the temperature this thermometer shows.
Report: 1 °C
